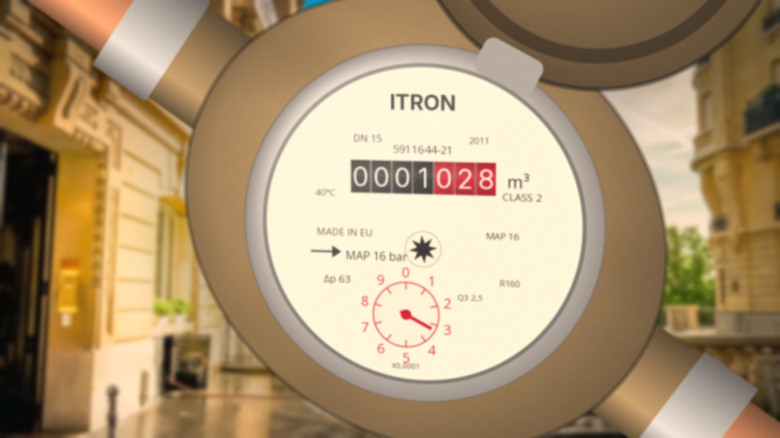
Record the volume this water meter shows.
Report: 1.0283 m³
